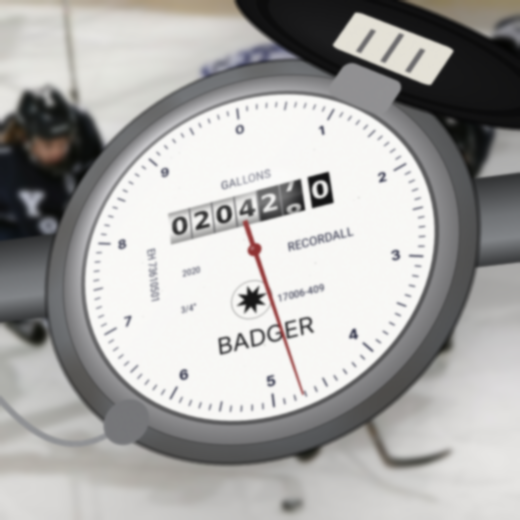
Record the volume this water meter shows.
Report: 204274.7 gal
